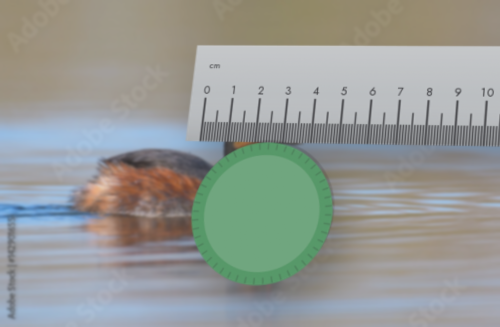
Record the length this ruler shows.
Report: 5 cm
